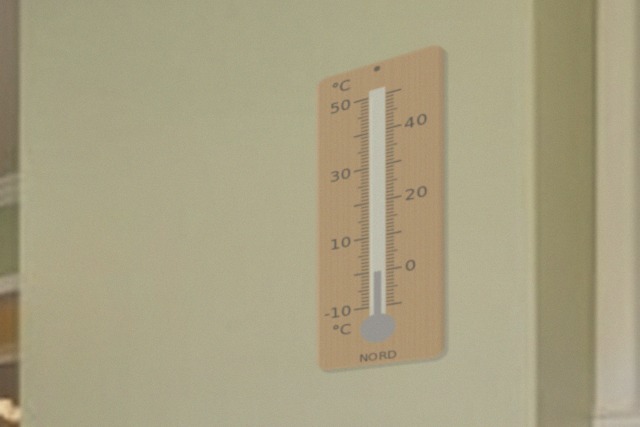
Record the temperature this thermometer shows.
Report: 0 °C
